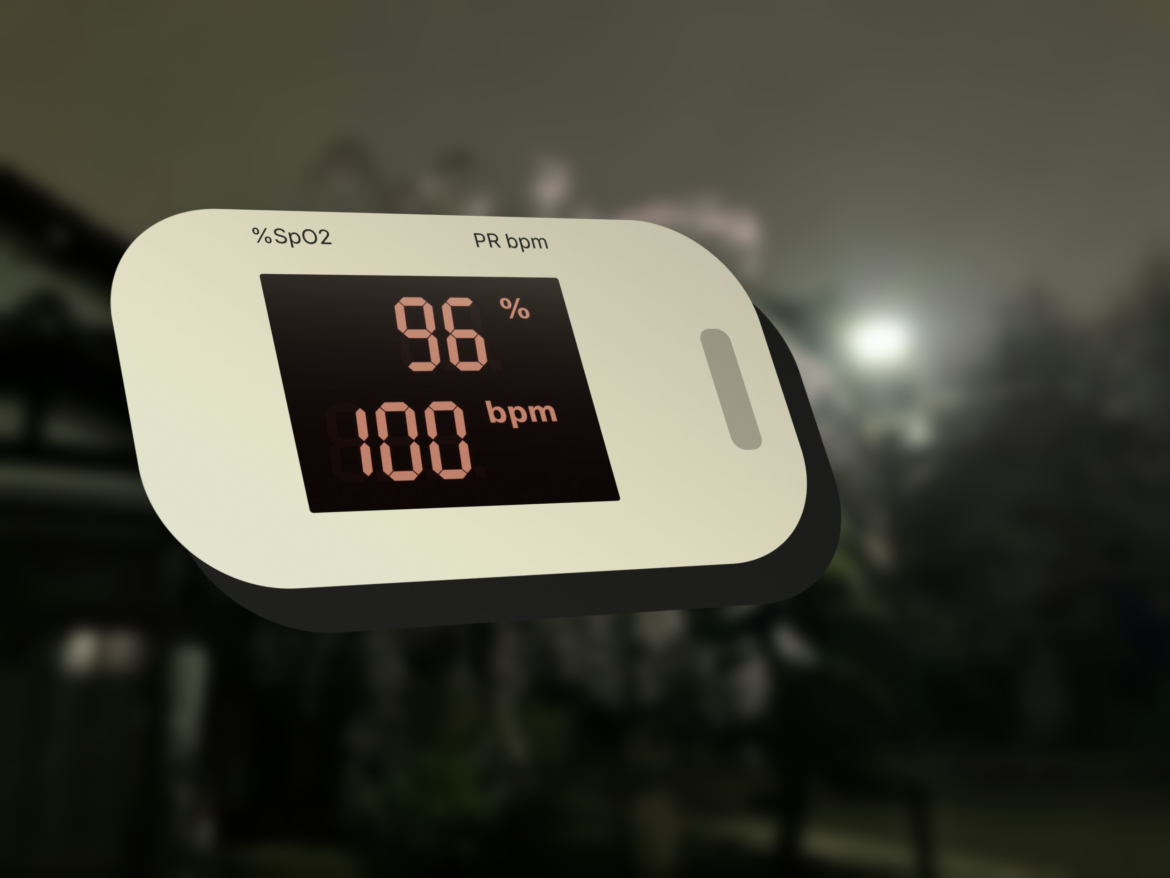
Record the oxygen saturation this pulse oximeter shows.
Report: 96 %
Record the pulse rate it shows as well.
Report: 100 bpm
